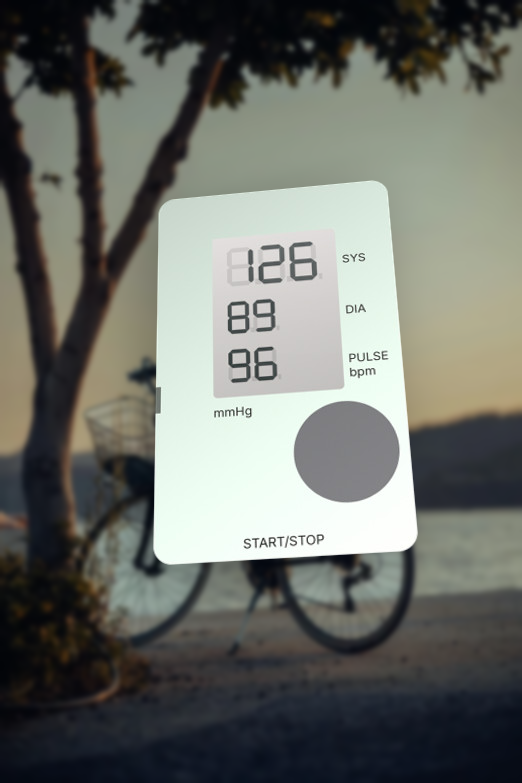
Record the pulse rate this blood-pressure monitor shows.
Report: 96 bpm
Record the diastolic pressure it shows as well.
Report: 89 mmHg
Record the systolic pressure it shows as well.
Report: 126 mmHg
